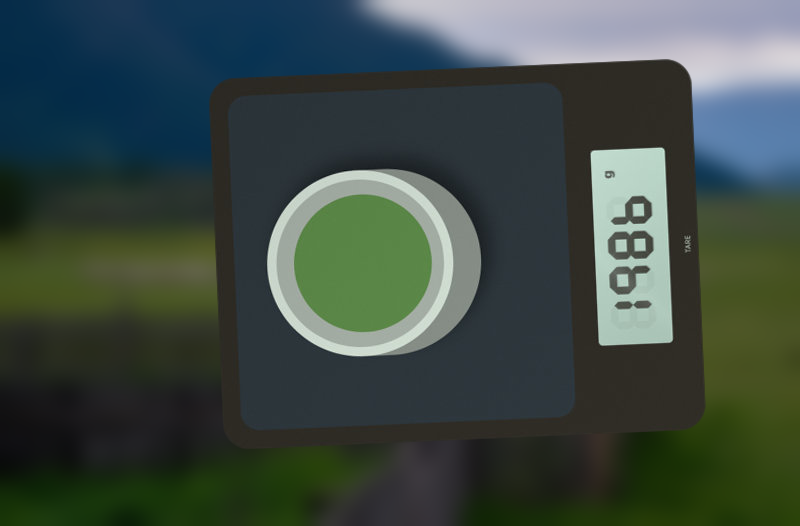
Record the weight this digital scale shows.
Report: 1986 g
